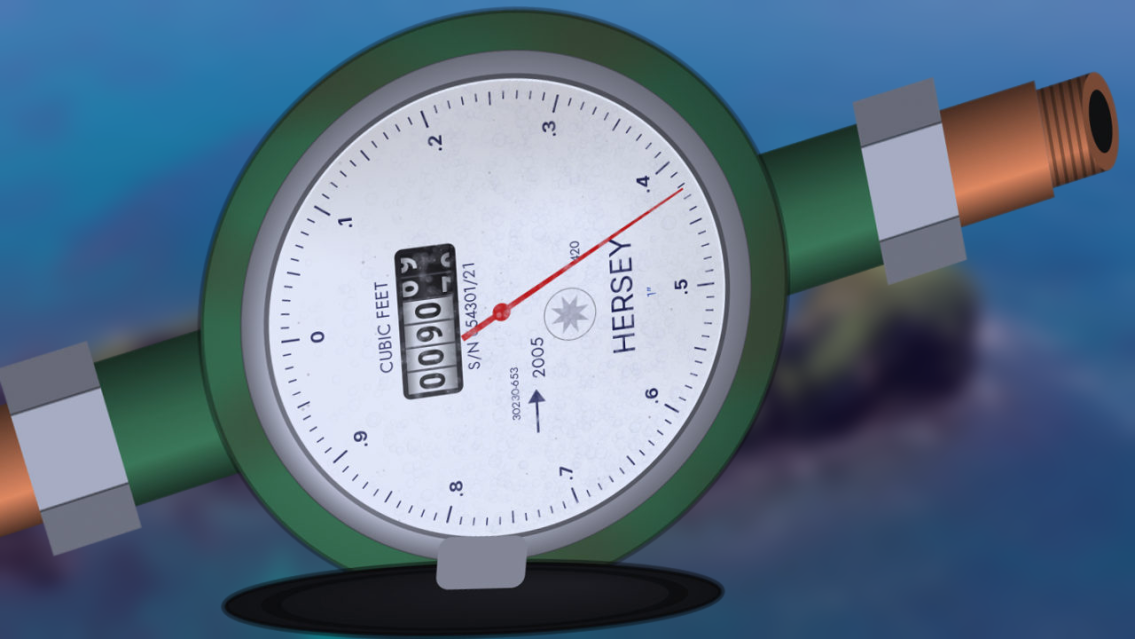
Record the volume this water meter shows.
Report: 9069.42 ft³
